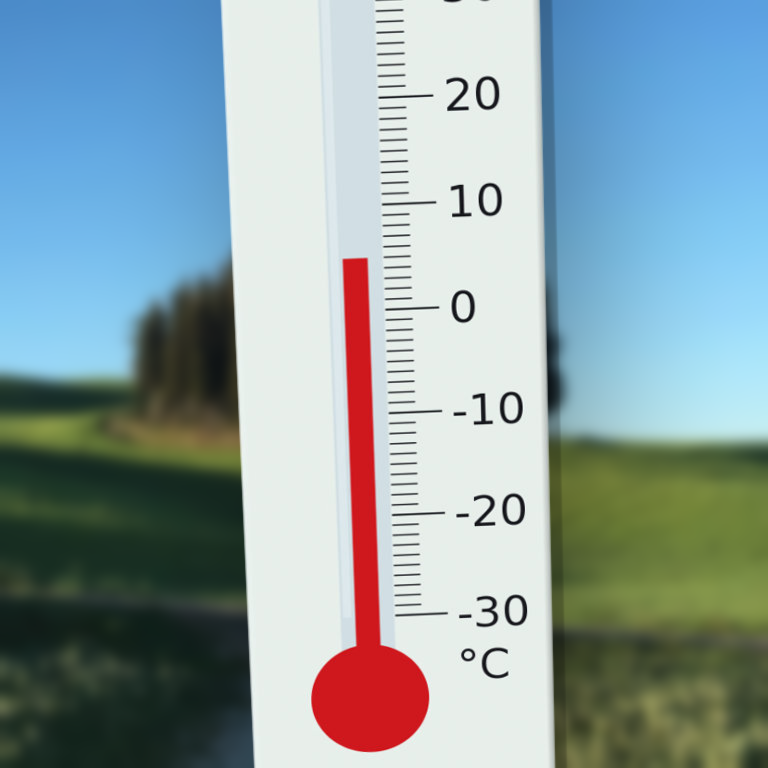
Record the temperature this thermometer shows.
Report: 5 °C
